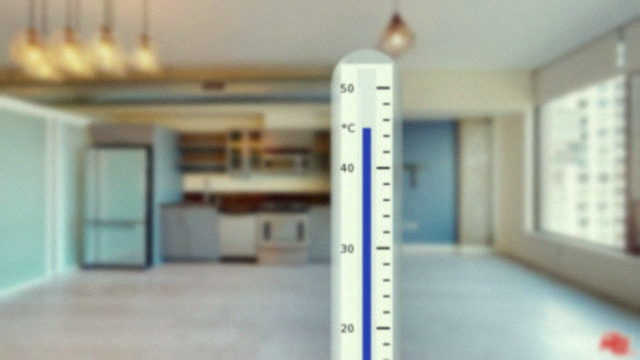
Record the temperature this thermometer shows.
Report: 45 °C
